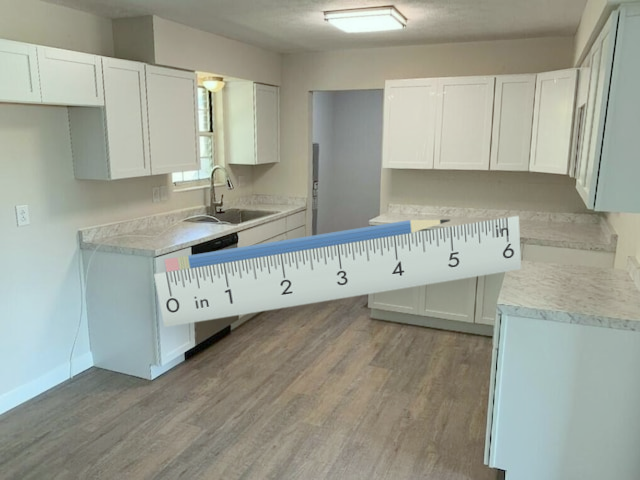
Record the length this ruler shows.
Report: 5 in
